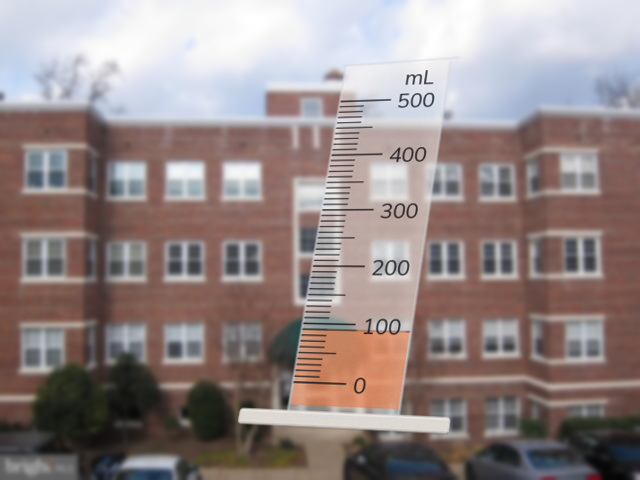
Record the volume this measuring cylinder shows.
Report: 90 mL
